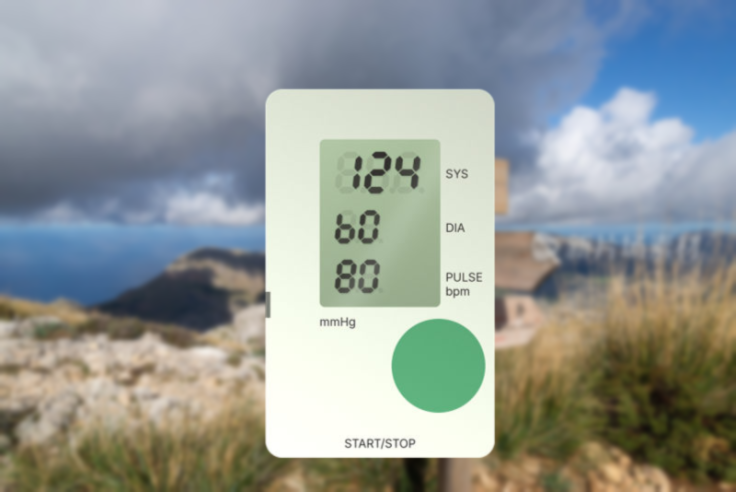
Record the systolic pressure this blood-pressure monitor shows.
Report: 124 mmHg
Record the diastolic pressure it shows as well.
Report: 60 mmHg
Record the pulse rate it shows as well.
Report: 80 bpm
